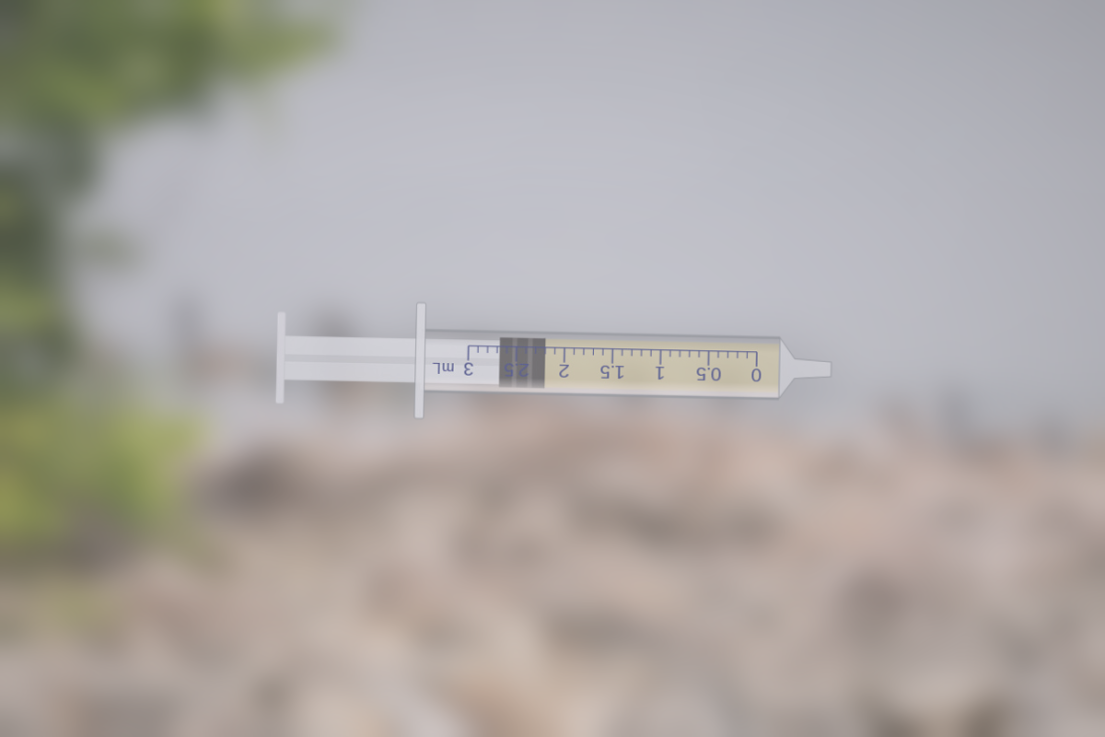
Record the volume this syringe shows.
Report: 2.2 mL
